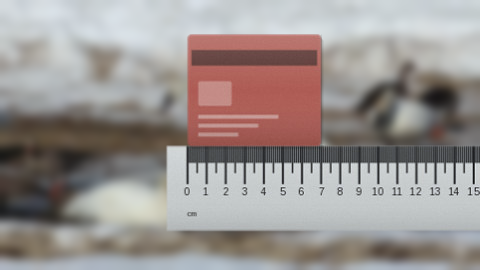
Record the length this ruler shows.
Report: 7 cm
